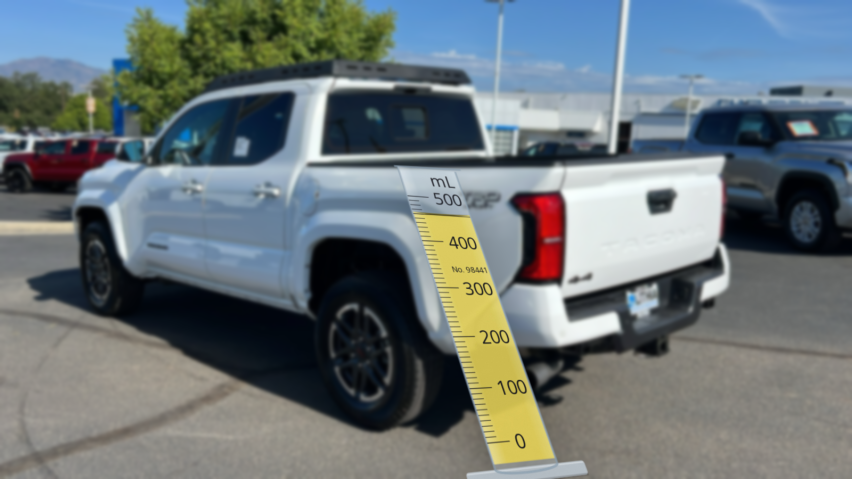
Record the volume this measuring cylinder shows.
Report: 460 mL
